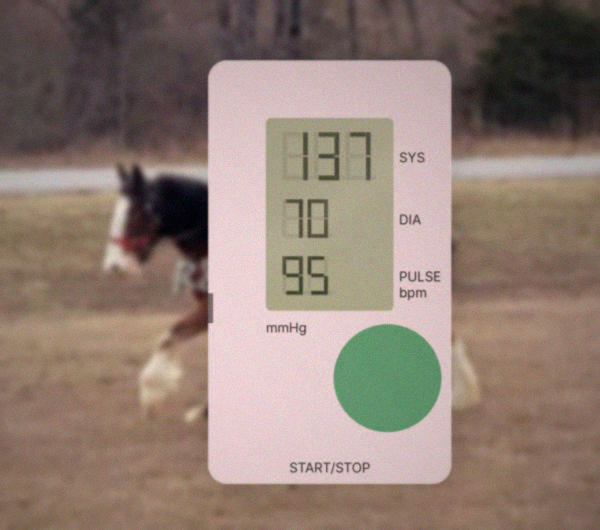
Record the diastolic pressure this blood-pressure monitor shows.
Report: 70 mmHg
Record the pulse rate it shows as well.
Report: 95 bpm
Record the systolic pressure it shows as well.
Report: 137 mmHg
